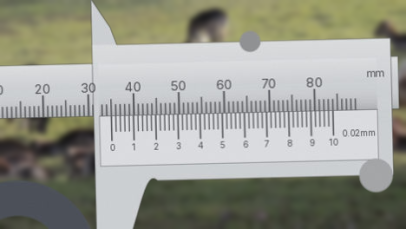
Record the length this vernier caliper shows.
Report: 35.0 mm
